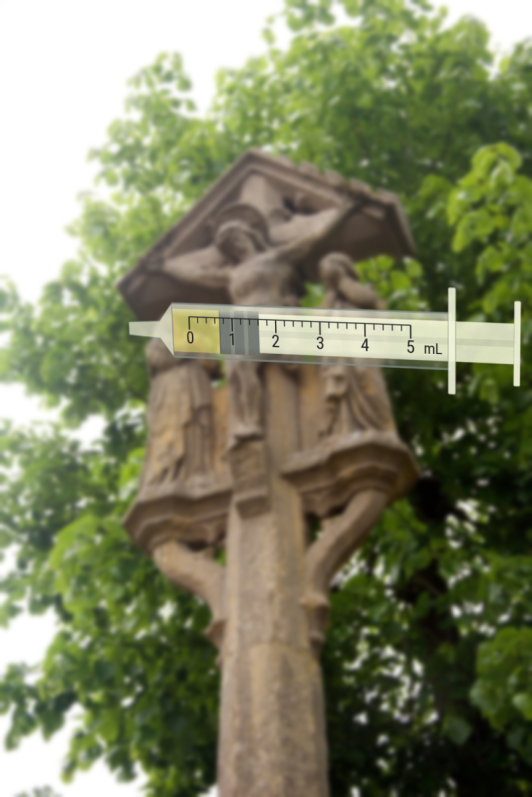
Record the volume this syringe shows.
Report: 0.7 mL
